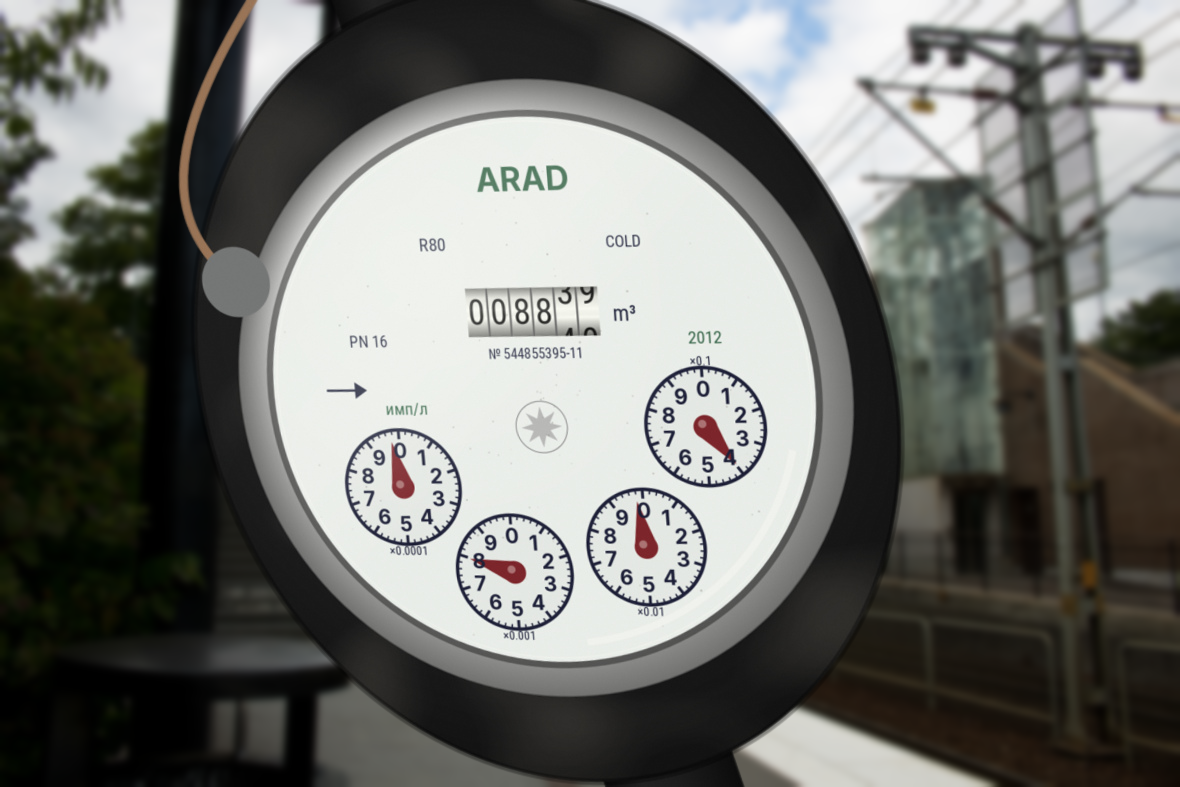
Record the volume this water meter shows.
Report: 8839.3979 m³
